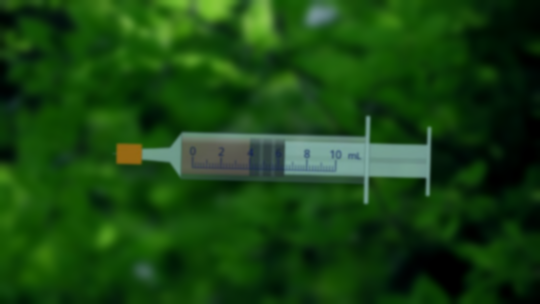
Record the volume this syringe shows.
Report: 4 mL
